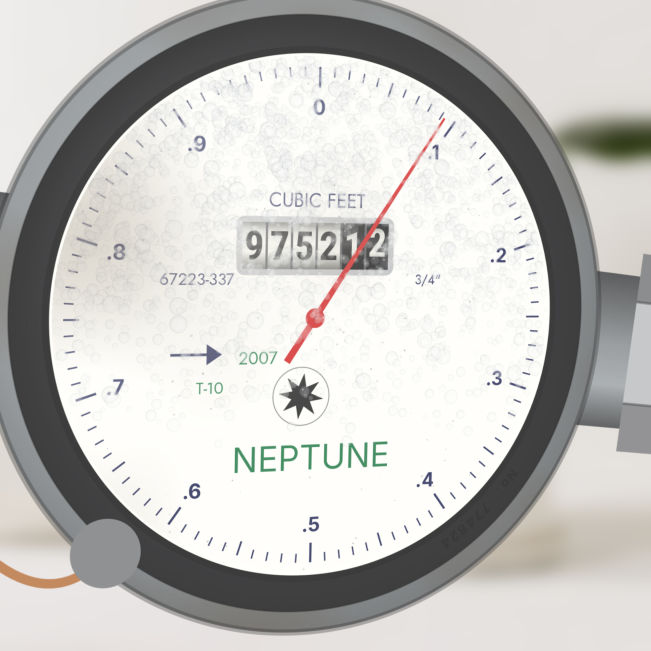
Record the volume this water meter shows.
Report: 975212.09 ft³
